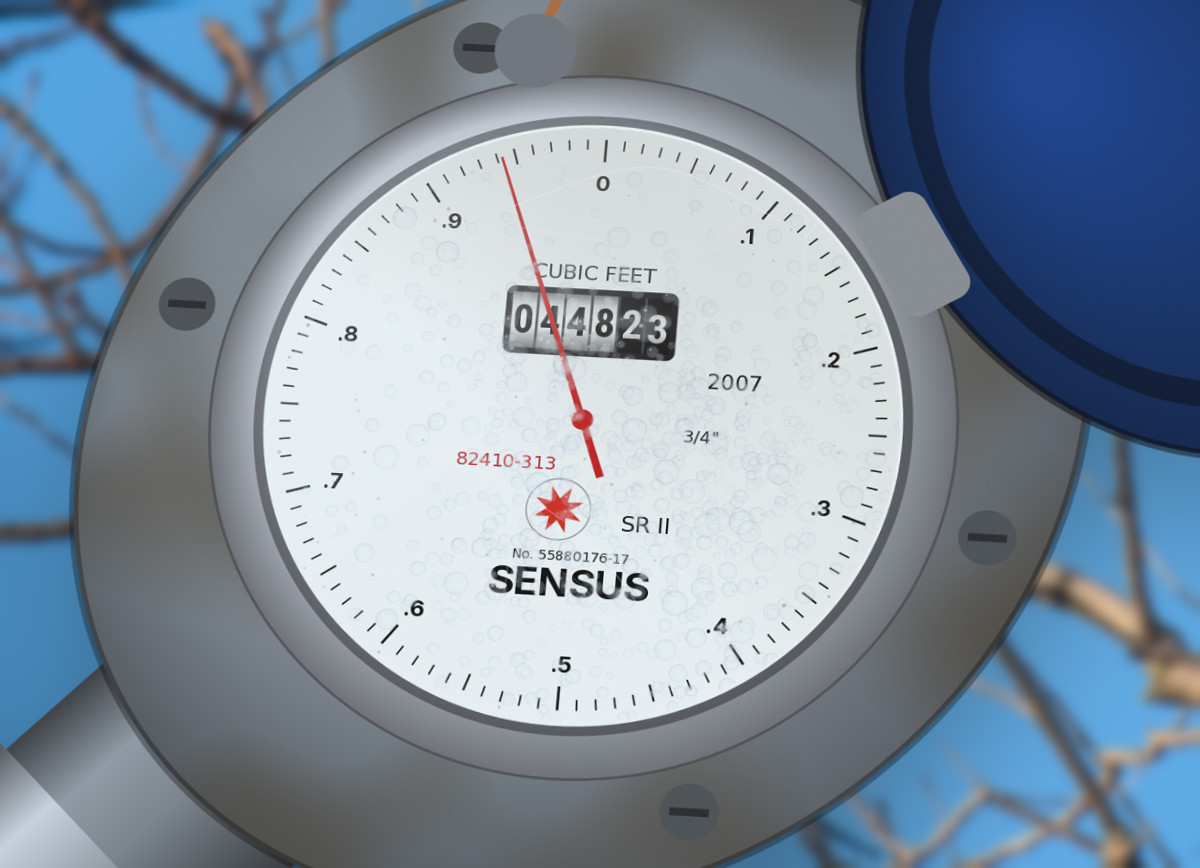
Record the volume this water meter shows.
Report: 44822.94 ft³
